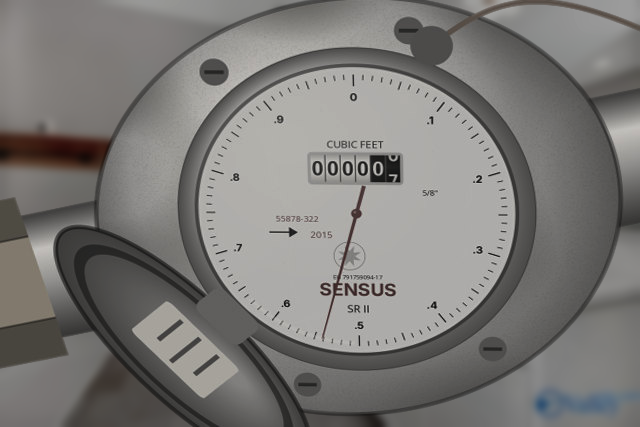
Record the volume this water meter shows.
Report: 6.54 ft³
